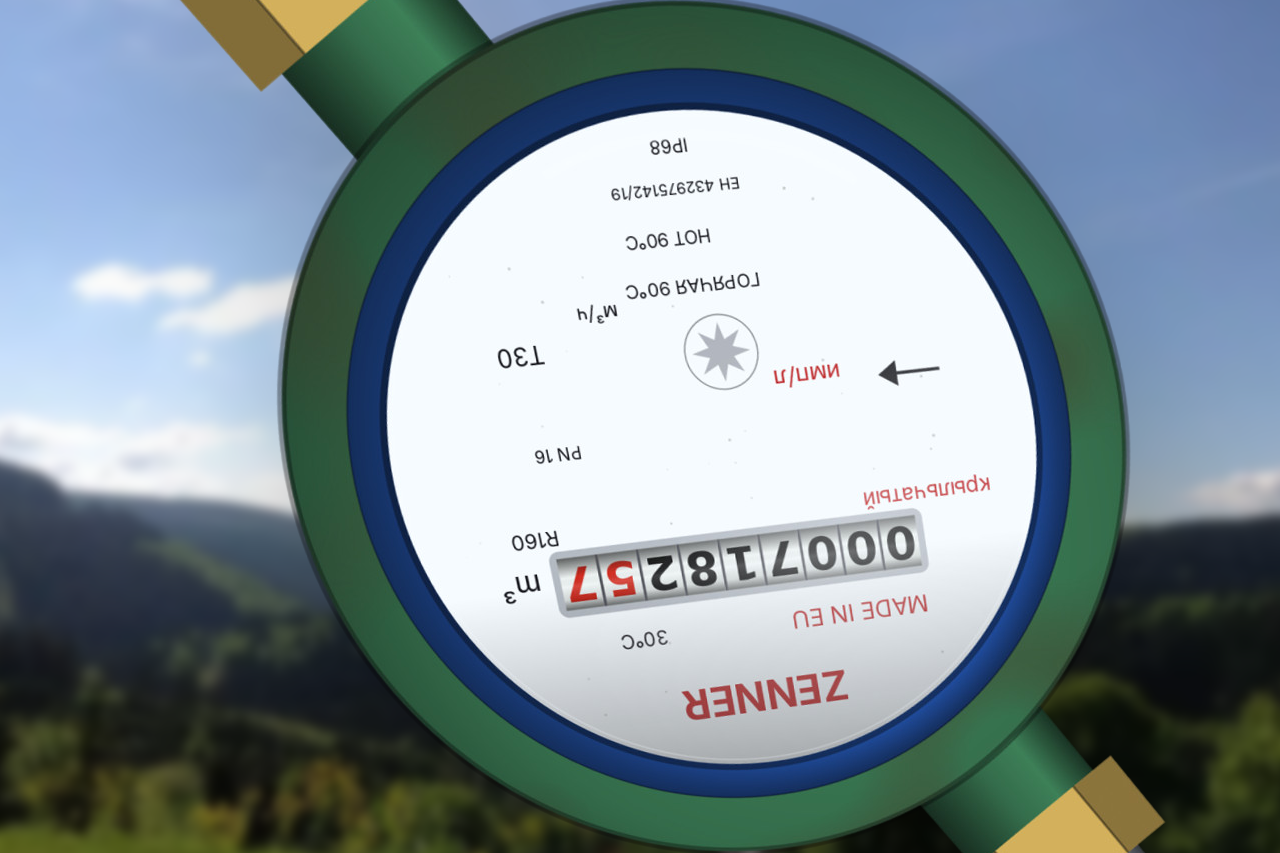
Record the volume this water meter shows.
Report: 7182.57 m³
